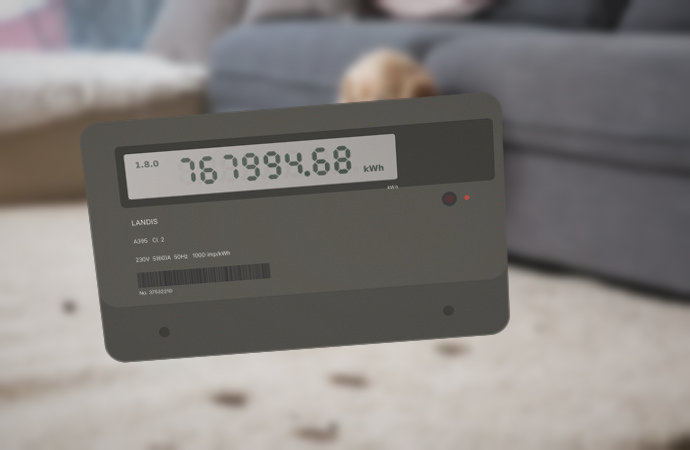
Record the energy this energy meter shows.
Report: 767994.68 kWh
